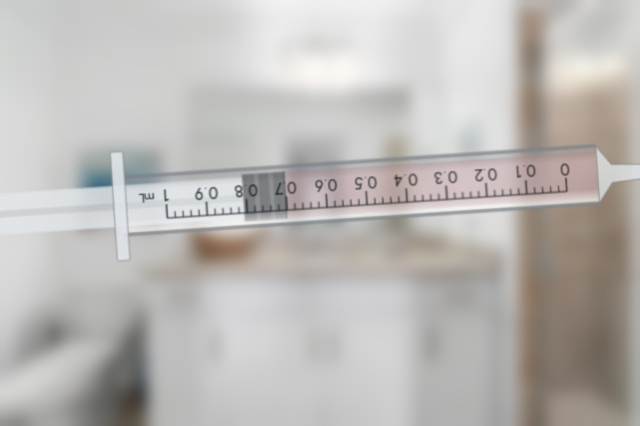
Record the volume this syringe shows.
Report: 0.7 mL
